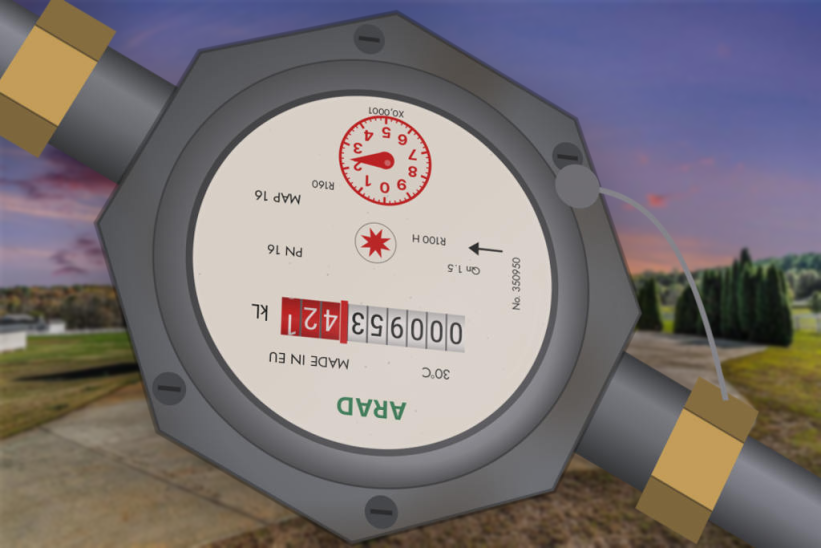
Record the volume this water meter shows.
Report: 953.4212 kL
